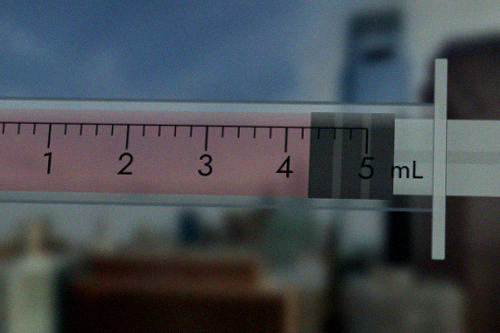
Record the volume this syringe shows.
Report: 4.3 mL
